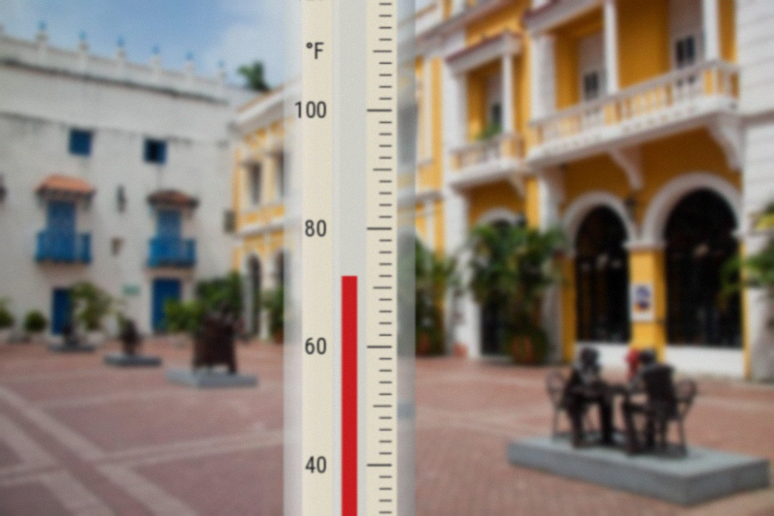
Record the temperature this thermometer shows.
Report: 72 °F
